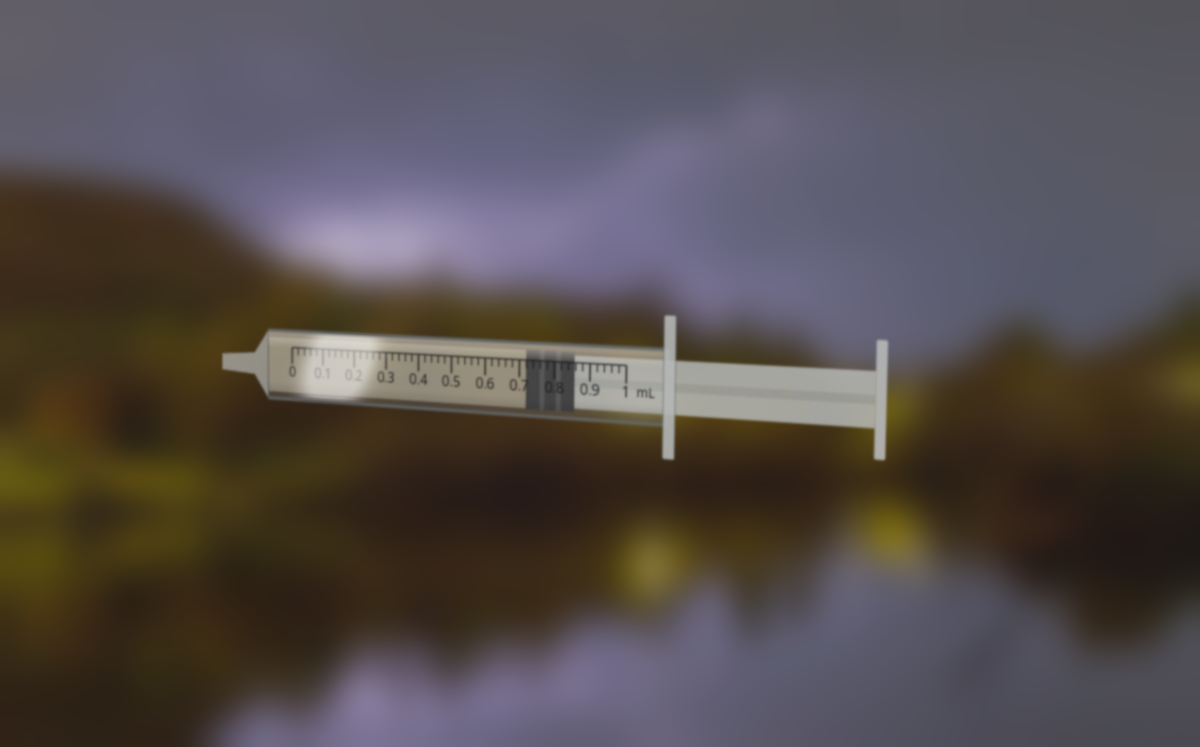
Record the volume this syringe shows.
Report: 0.72 mL
